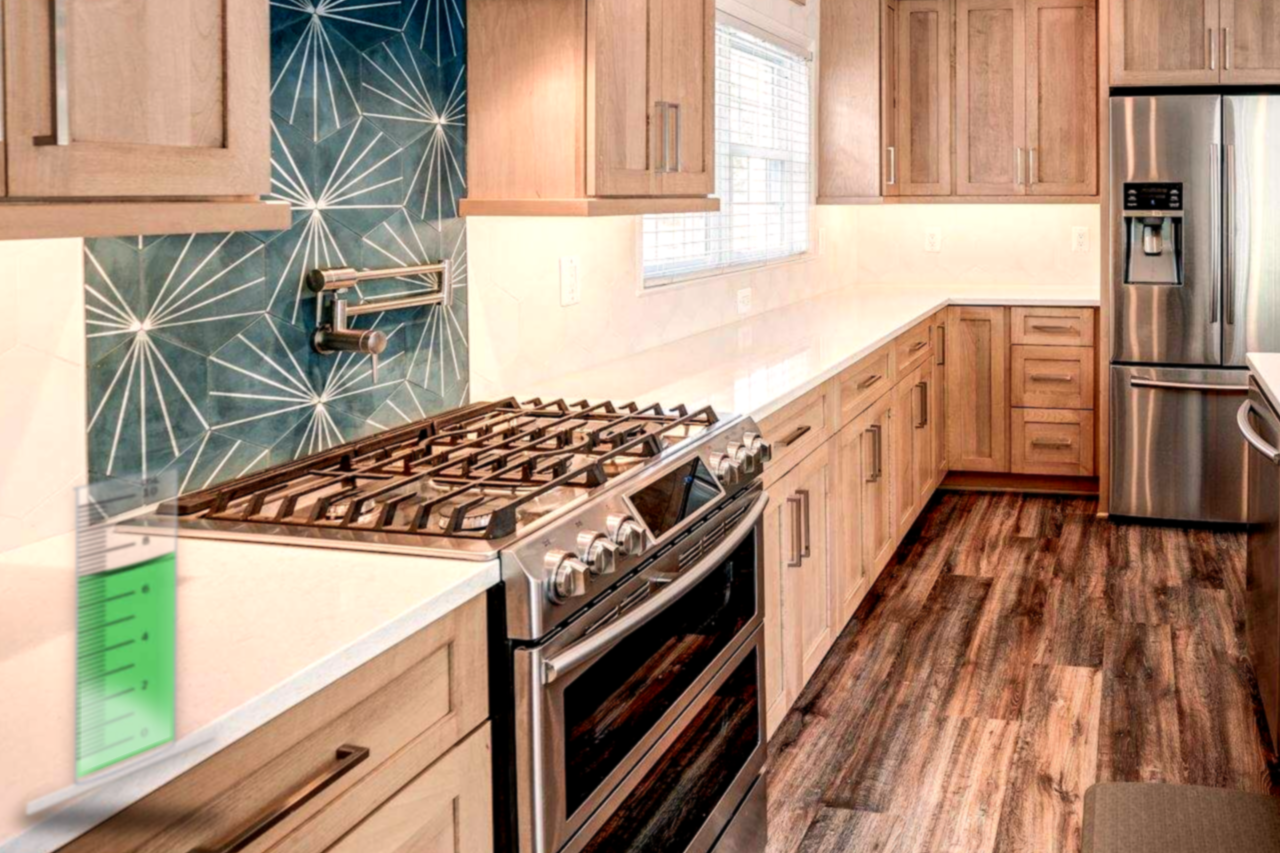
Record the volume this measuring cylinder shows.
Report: 7 mL
